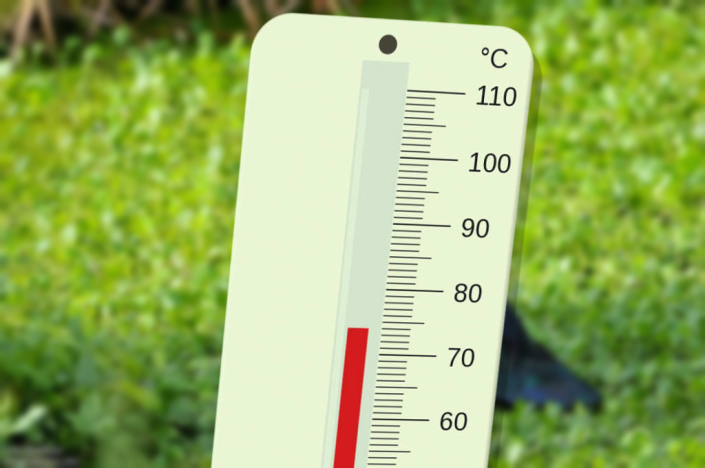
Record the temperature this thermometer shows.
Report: 74 °C
